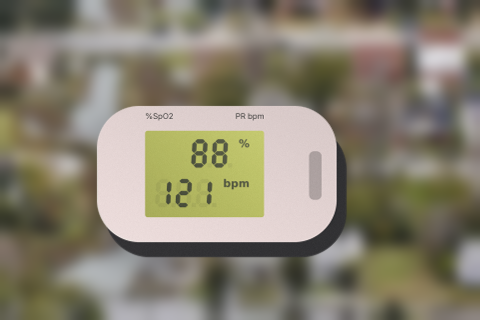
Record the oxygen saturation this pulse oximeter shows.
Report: 88 %
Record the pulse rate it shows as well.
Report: 121 bpm
